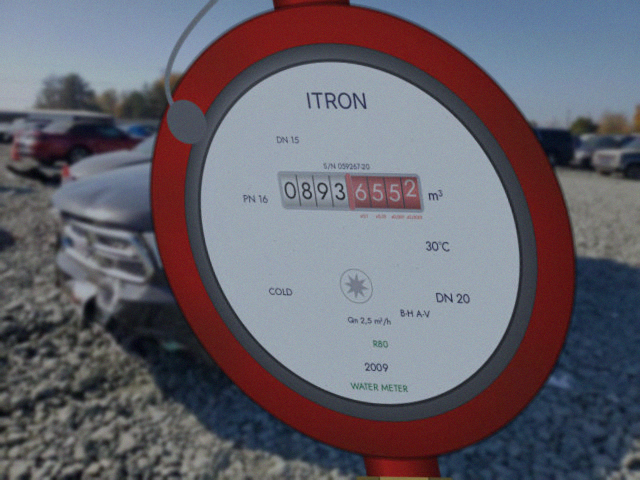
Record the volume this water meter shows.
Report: 893.6552 m³
